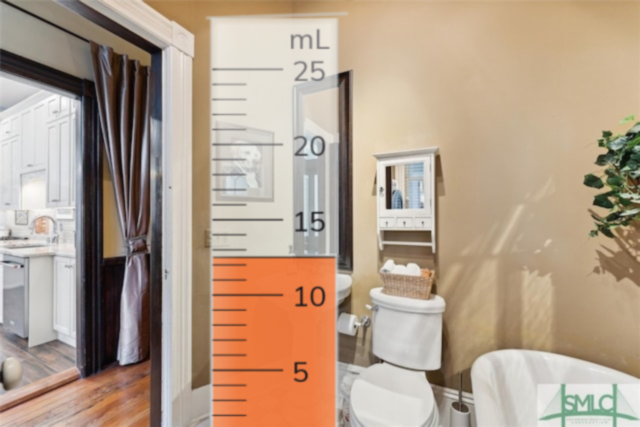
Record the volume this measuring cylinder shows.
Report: 12.5 mL
